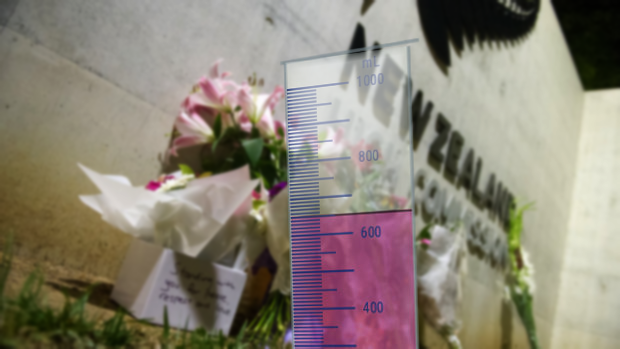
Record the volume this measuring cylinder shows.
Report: 650 mL
